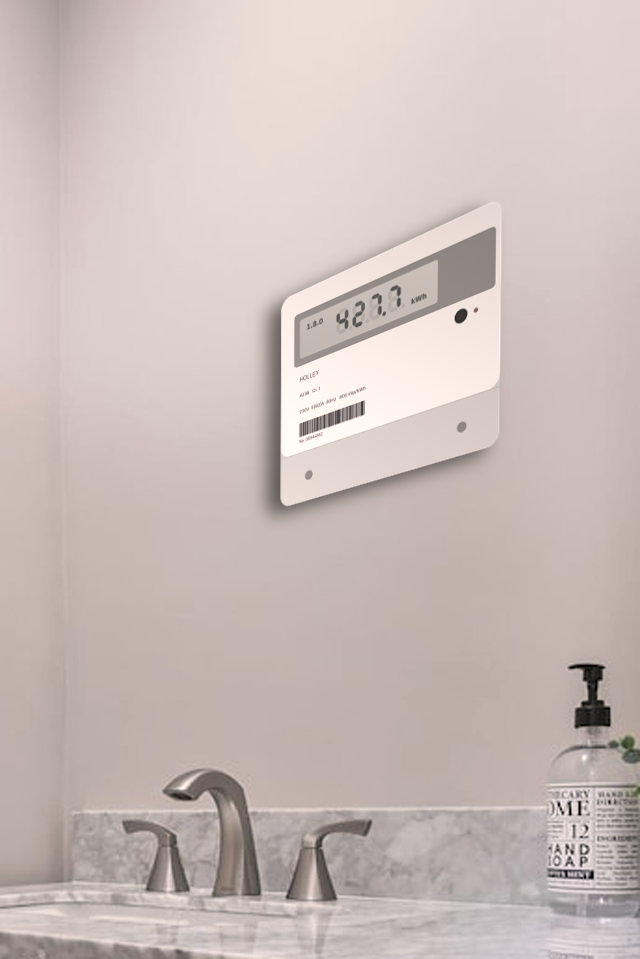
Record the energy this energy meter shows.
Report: 427.7 kWh
